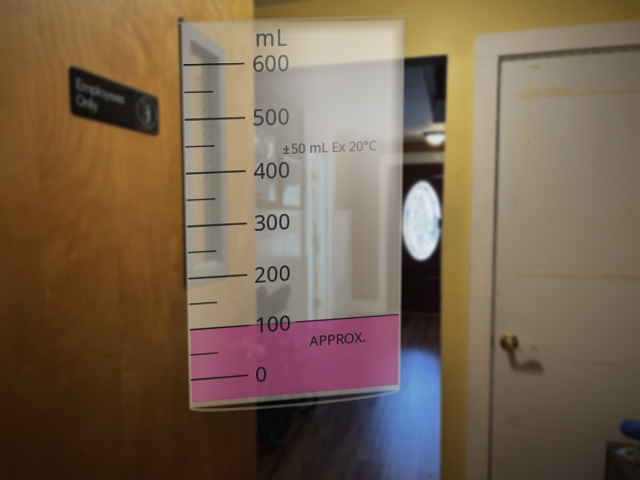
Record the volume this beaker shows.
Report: 100 mL
